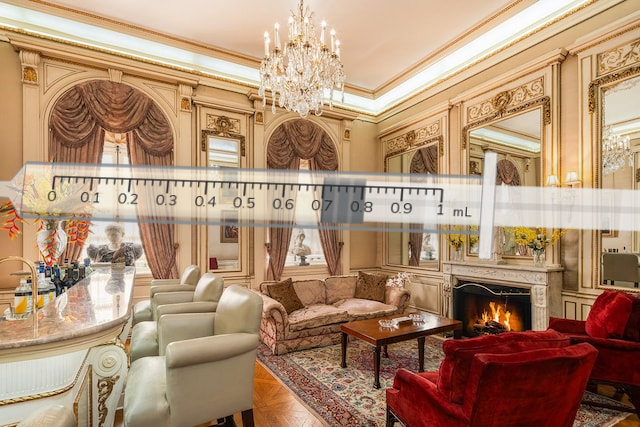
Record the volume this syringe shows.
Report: 0.7 mL
